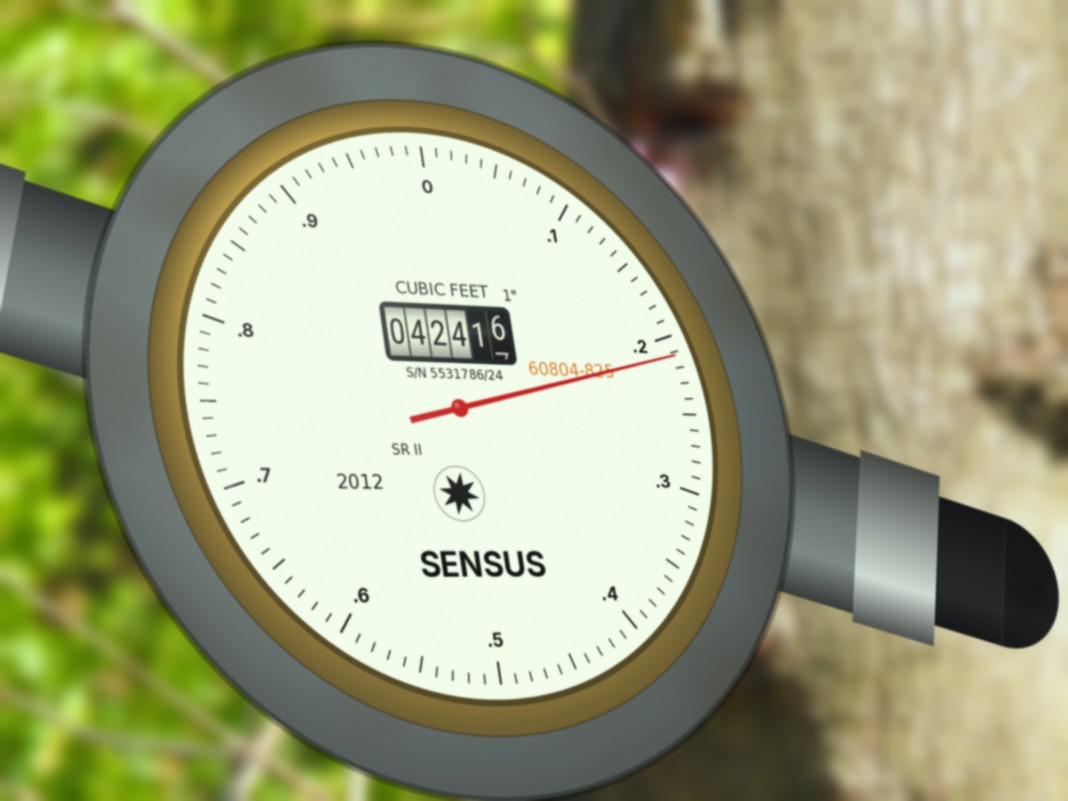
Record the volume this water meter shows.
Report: 42416.21 ft³
